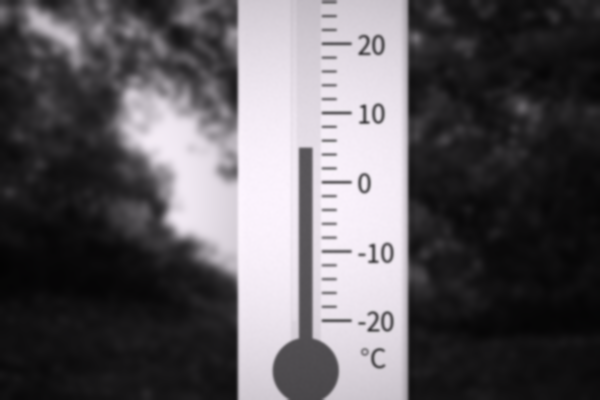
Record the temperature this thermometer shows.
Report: 5 °C
